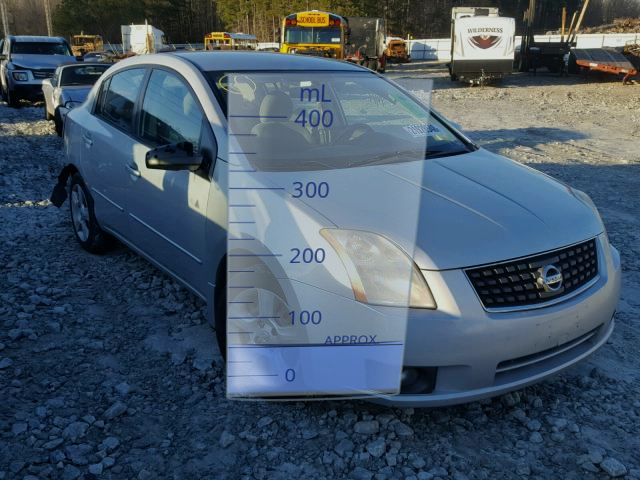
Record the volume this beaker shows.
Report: 50 mL
